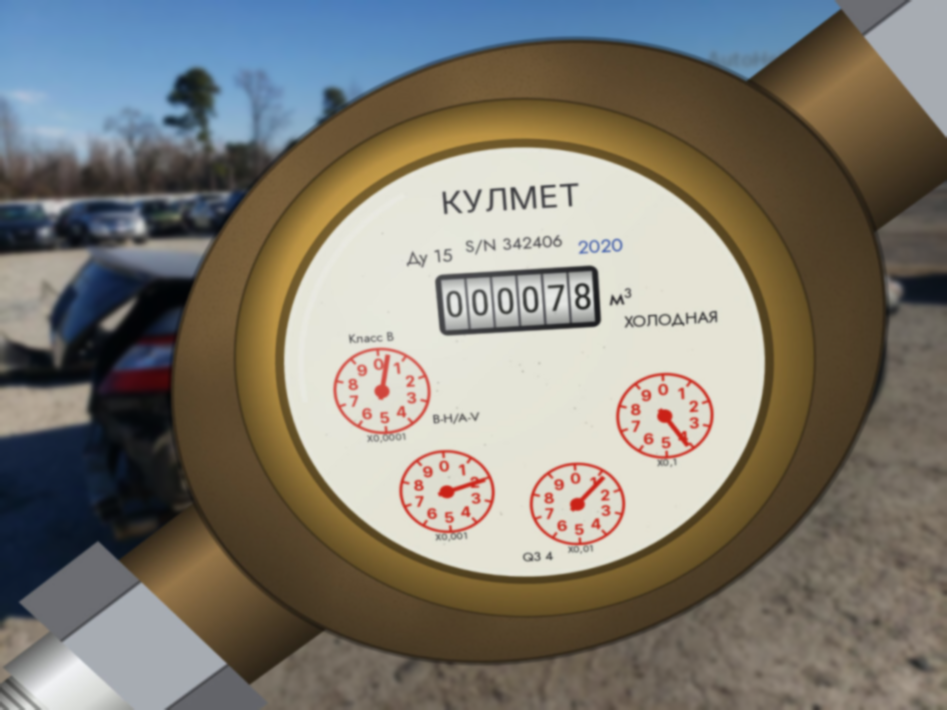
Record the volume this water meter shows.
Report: 78.4120 m³
